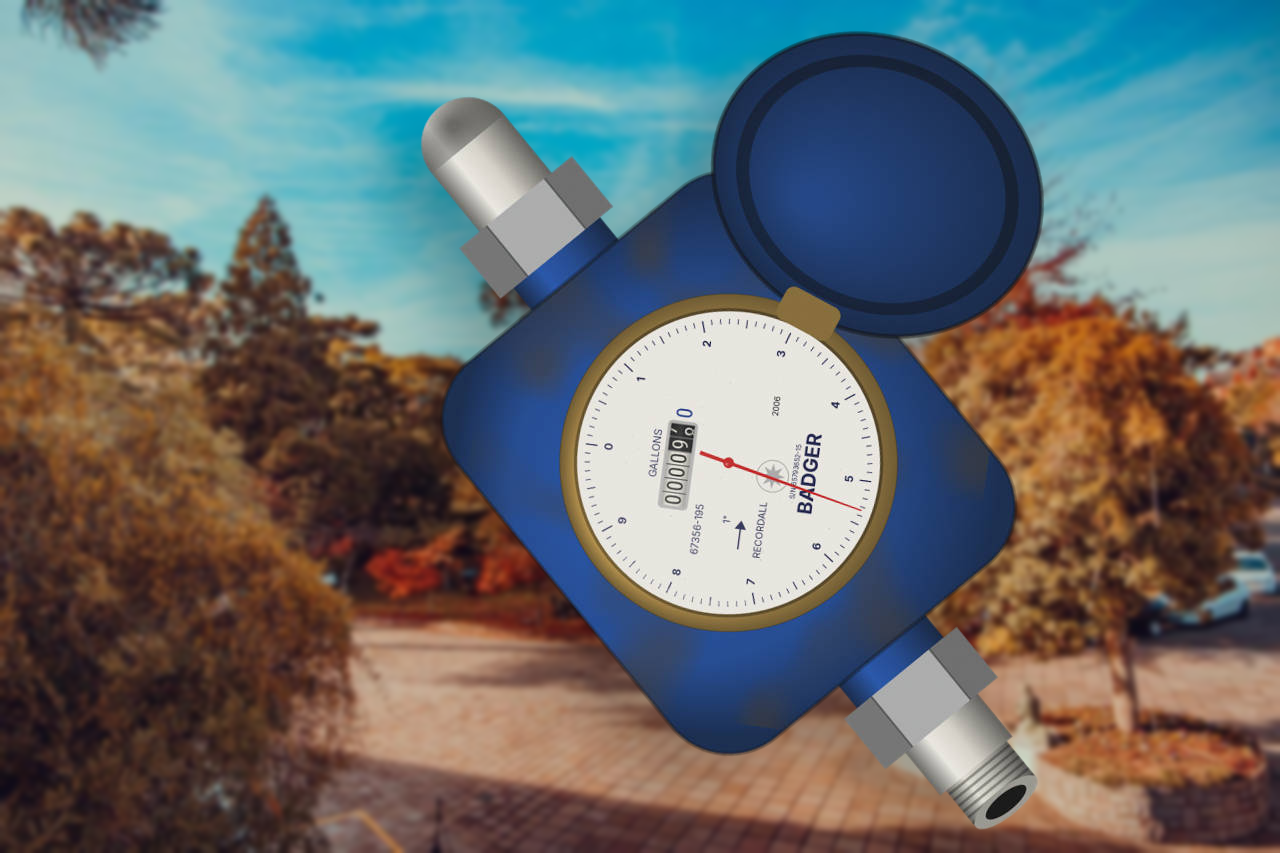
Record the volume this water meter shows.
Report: 975.3 gal
